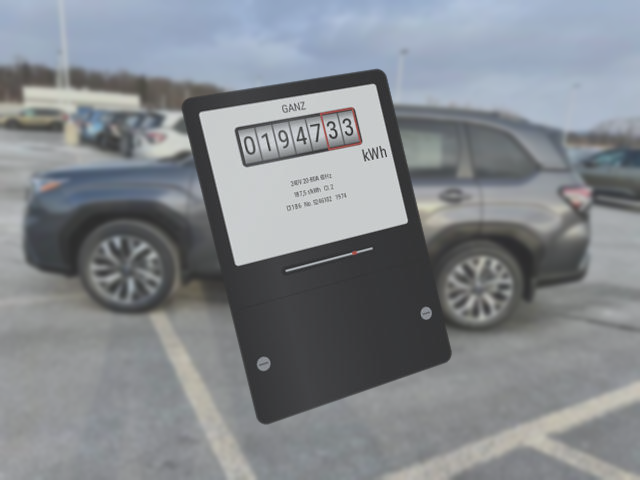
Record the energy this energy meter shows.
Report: 1947.33 kWh
